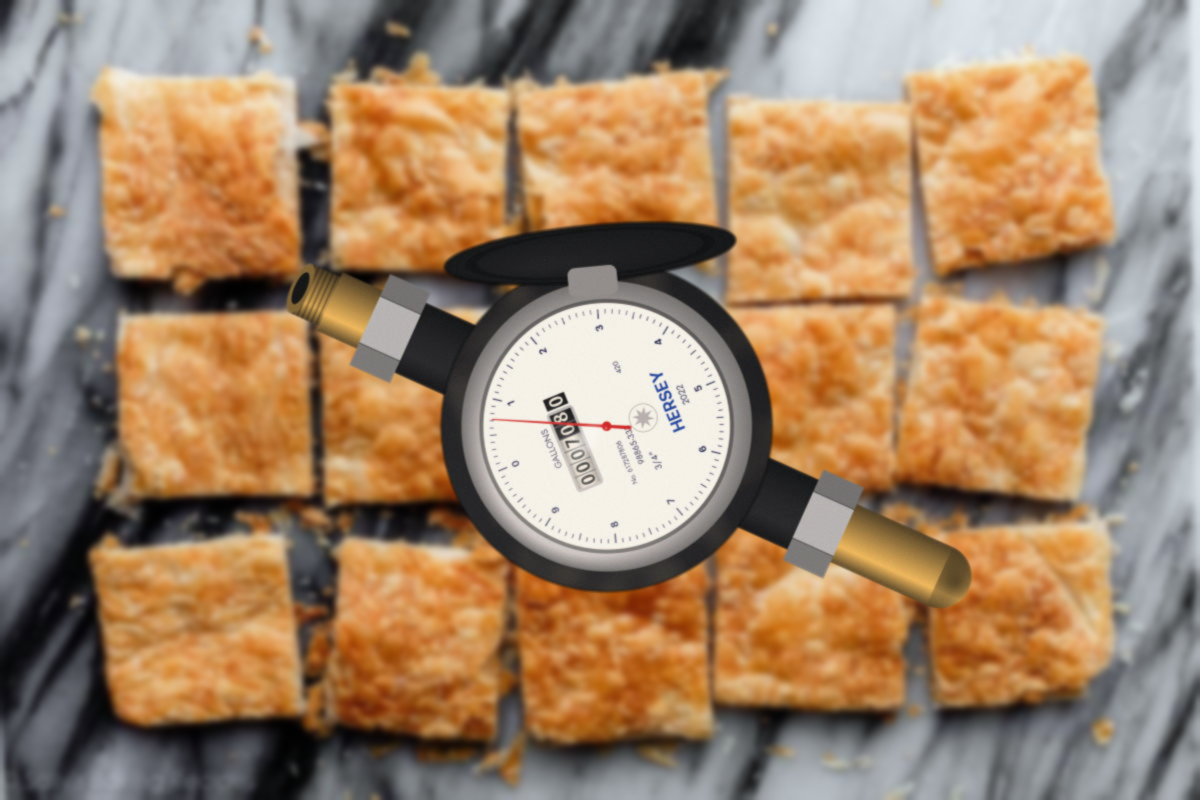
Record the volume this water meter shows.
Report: 7080.7 gal
